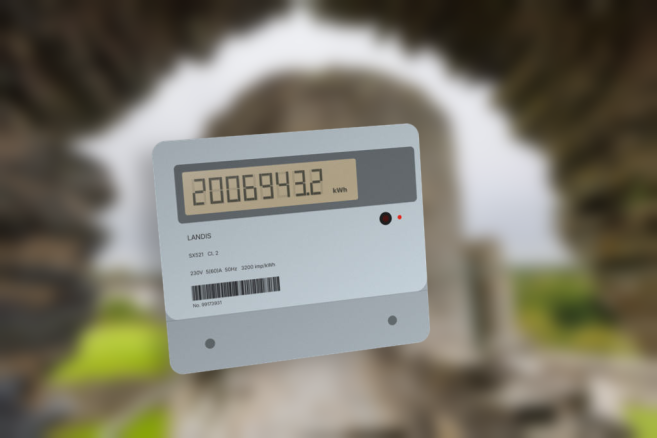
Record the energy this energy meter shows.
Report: 2006943.2 kWh
